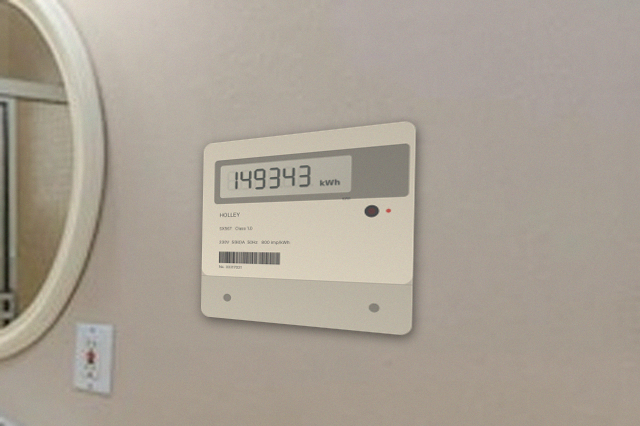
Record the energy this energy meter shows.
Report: 149343 kWh
